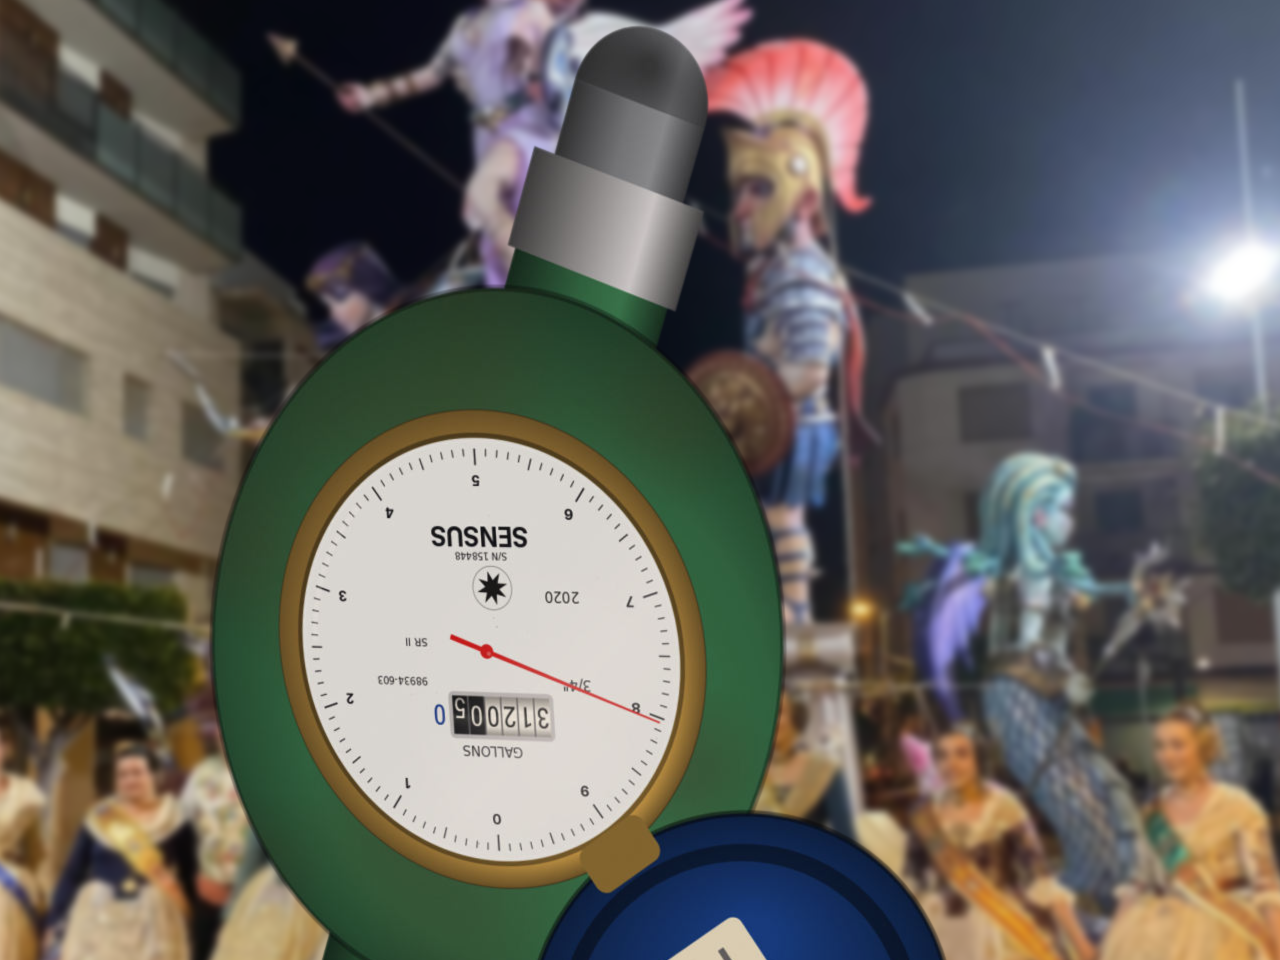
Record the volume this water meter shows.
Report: 3120048.0 gal
